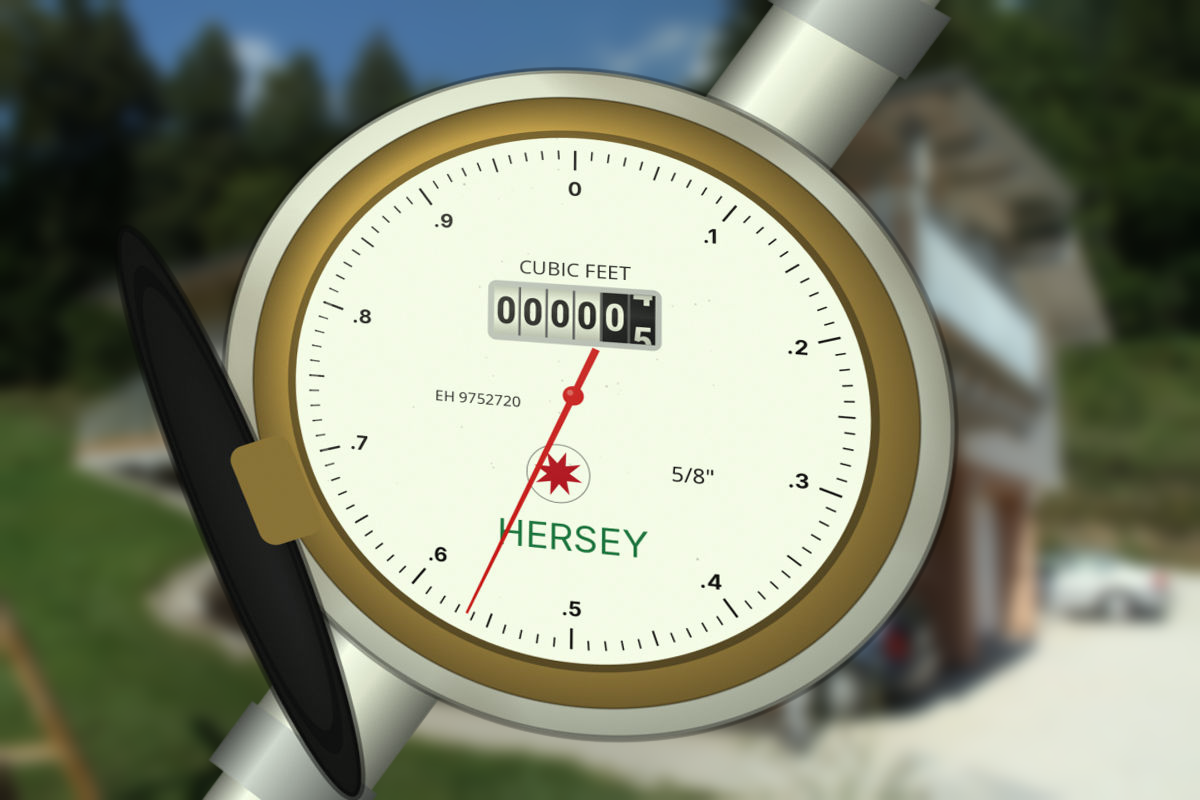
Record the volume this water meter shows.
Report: 4.56 ft³
